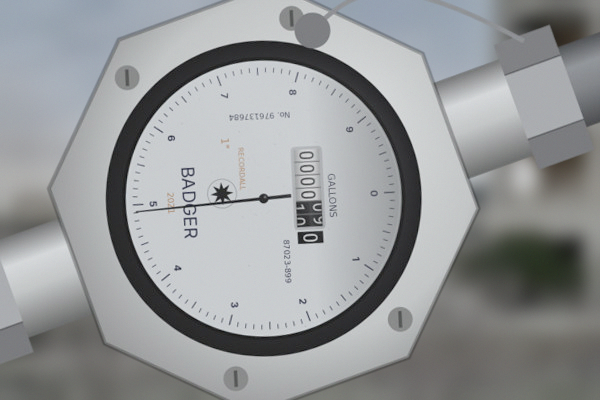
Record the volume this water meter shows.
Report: 94.9 gal
